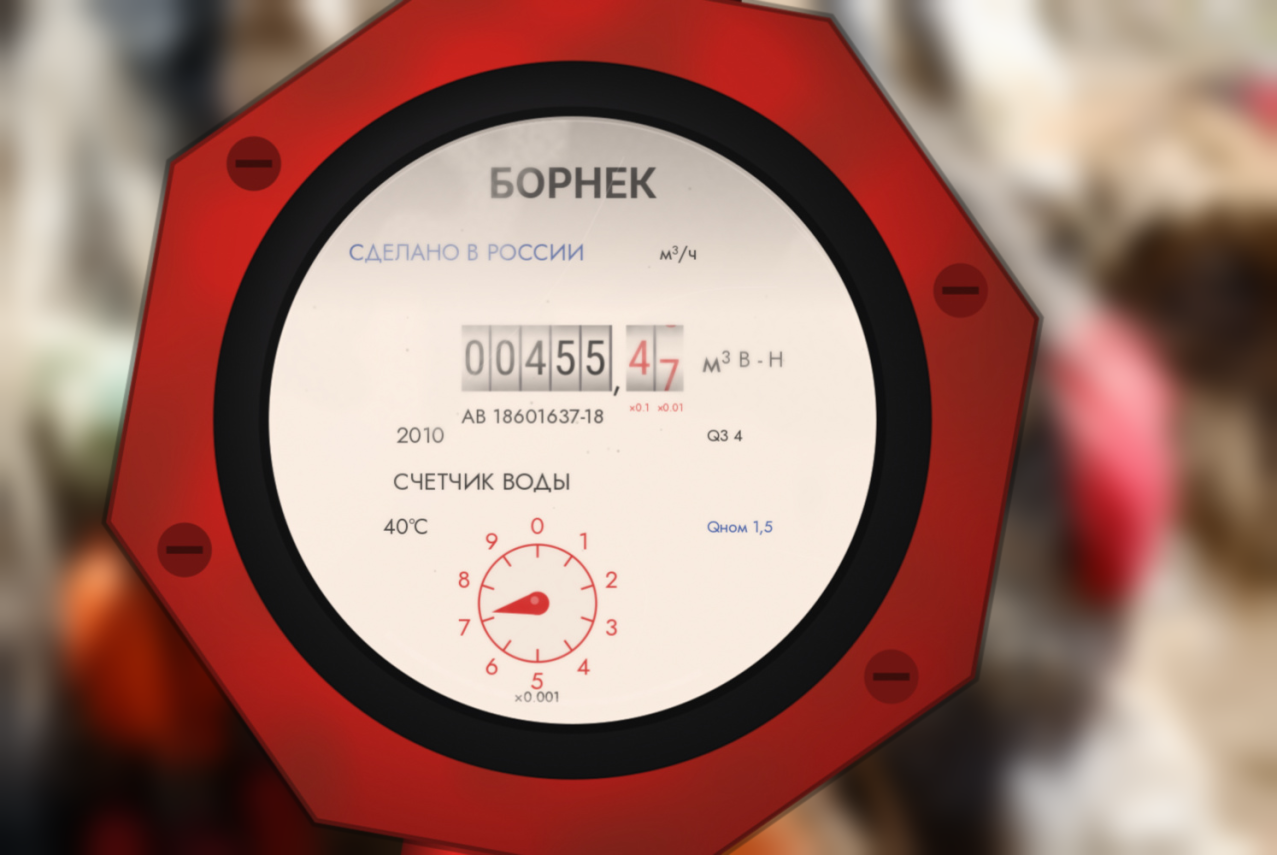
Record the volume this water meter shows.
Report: 455.467 m³
